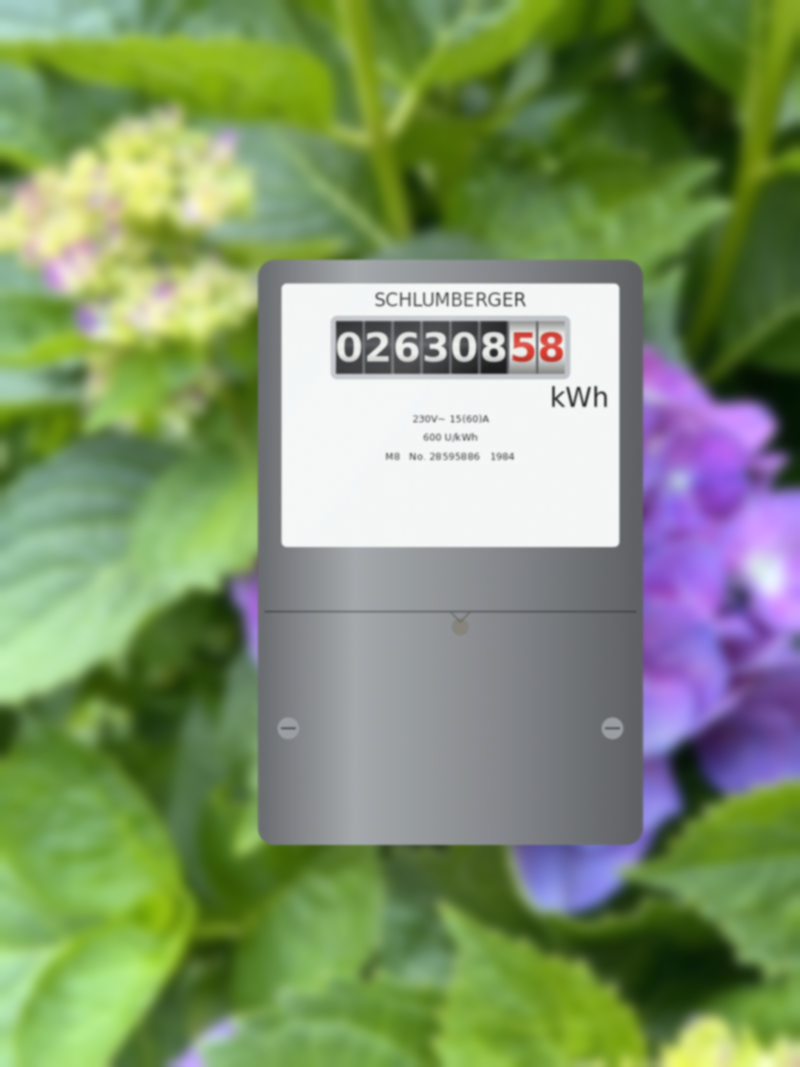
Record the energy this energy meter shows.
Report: 26308.58 kWh
